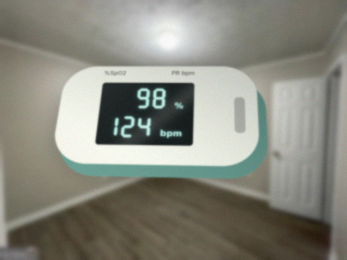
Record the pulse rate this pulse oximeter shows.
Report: 124 bpm
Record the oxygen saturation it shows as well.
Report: 98 %
